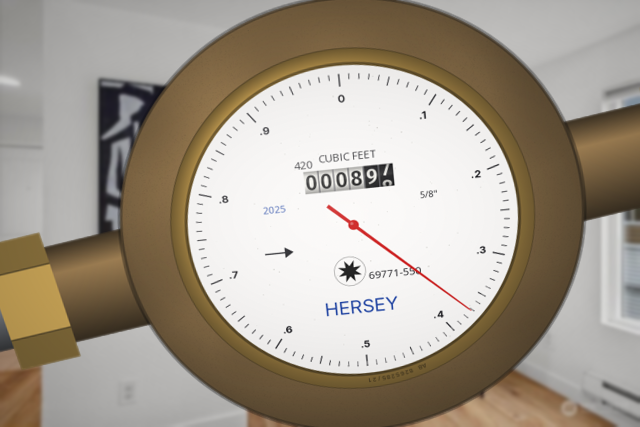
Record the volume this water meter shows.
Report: 897.37 ft³
